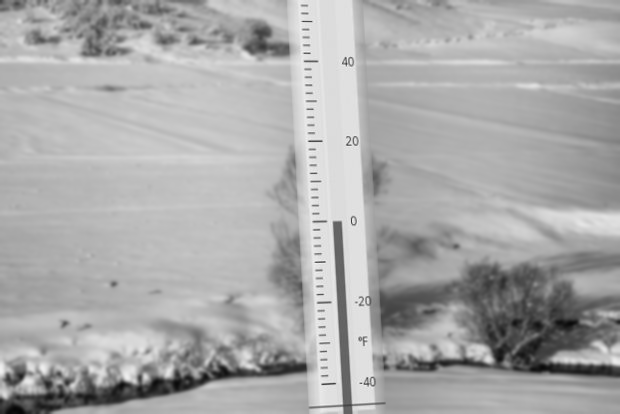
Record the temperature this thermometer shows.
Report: 0 °F
